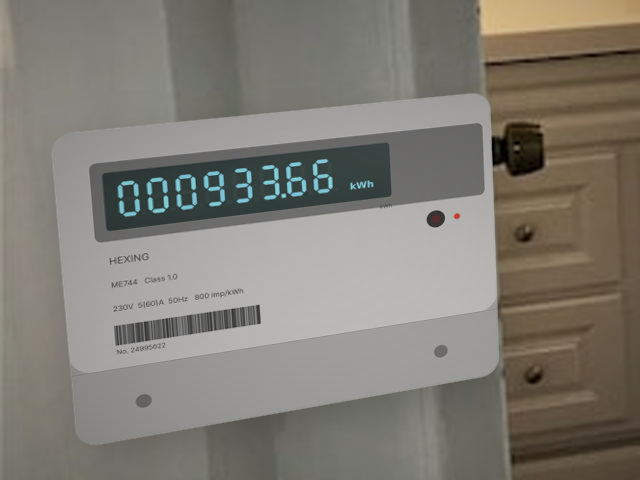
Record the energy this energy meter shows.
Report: 933.66 kWh
